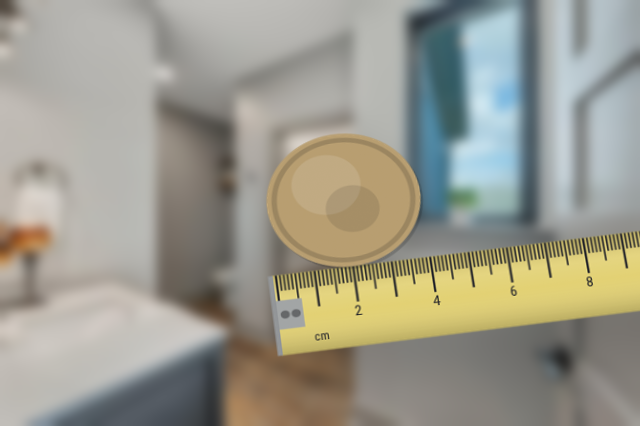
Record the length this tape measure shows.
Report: 4 cm
